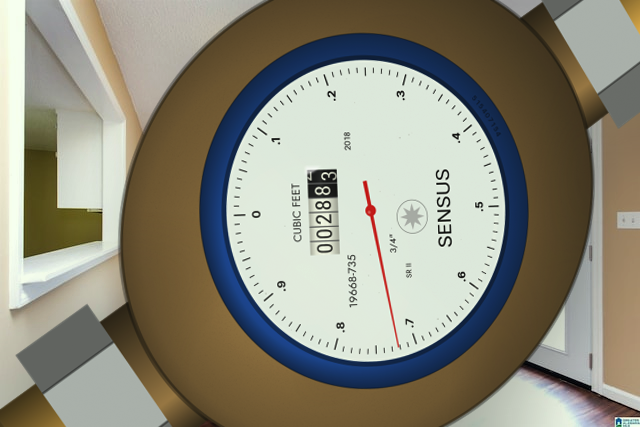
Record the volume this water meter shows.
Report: 2882.72 ft³
